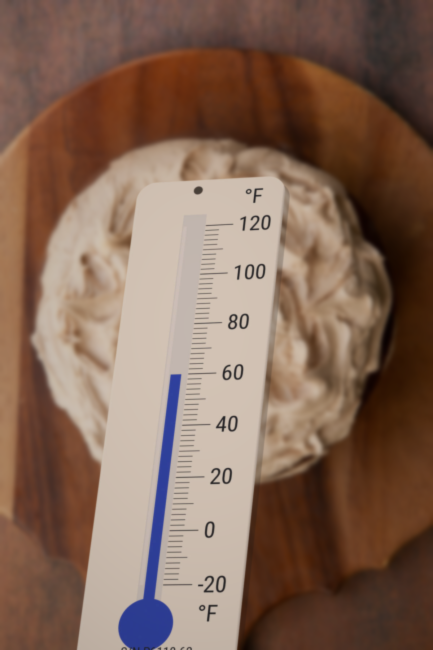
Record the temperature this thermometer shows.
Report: 60 °F
